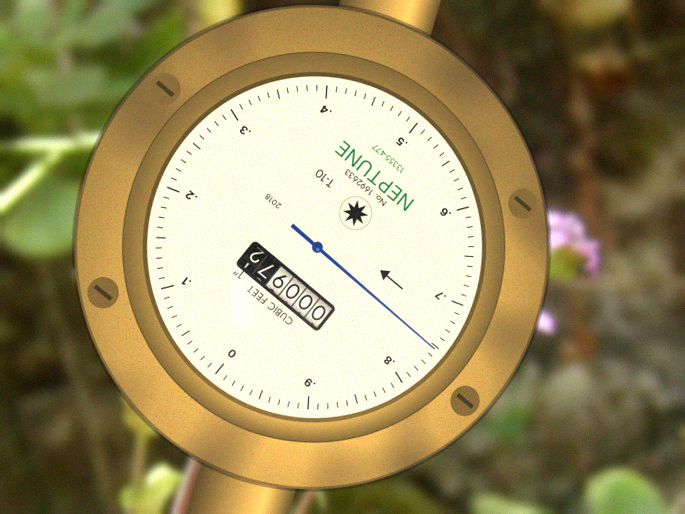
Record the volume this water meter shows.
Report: 971.75 ft³
